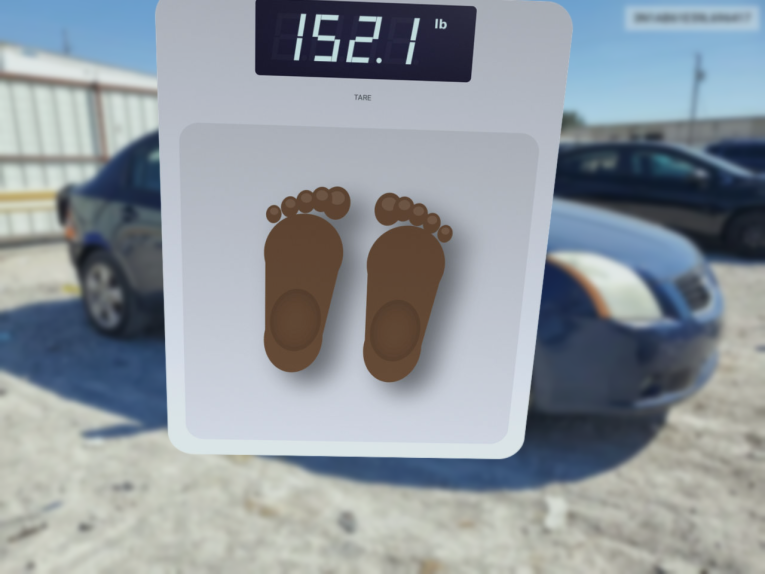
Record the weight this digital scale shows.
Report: 152.1 lb
